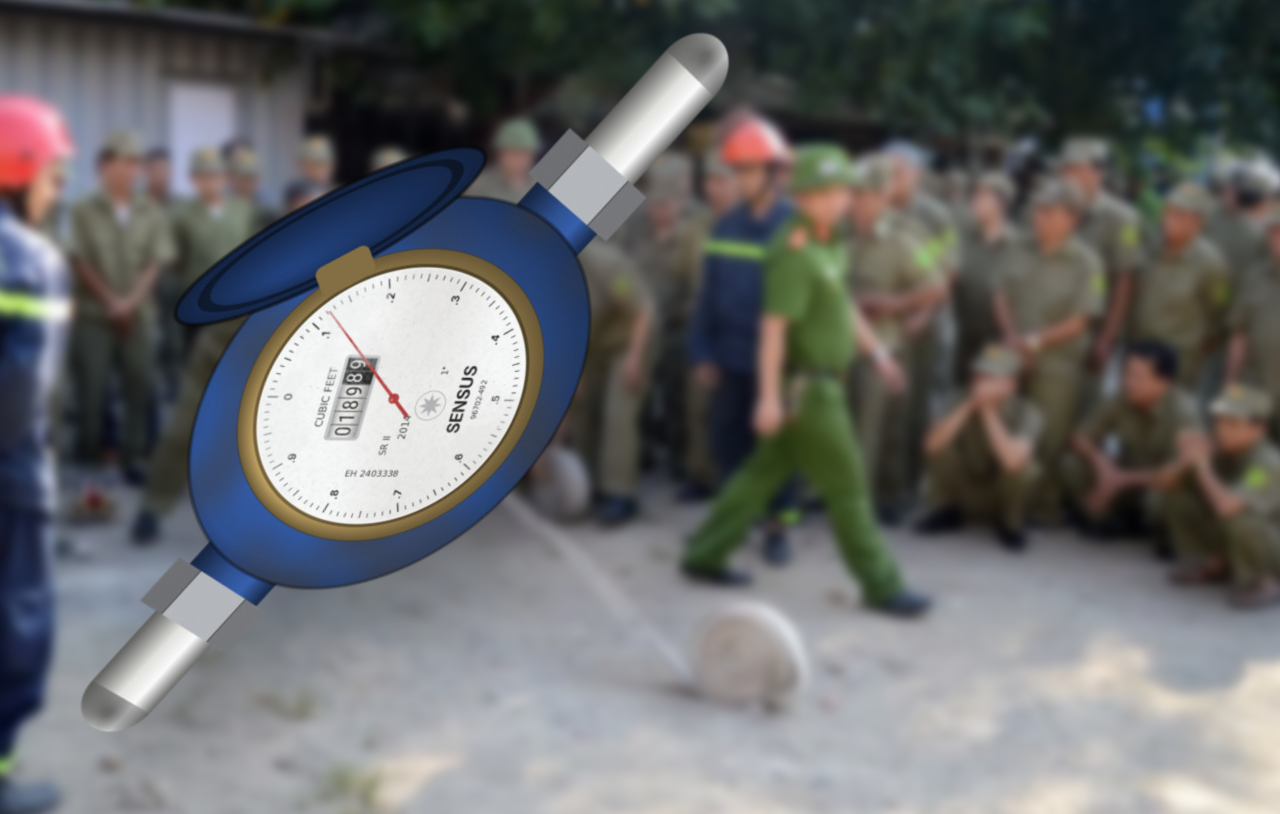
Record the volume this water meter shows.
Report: 18989.12 ft³
